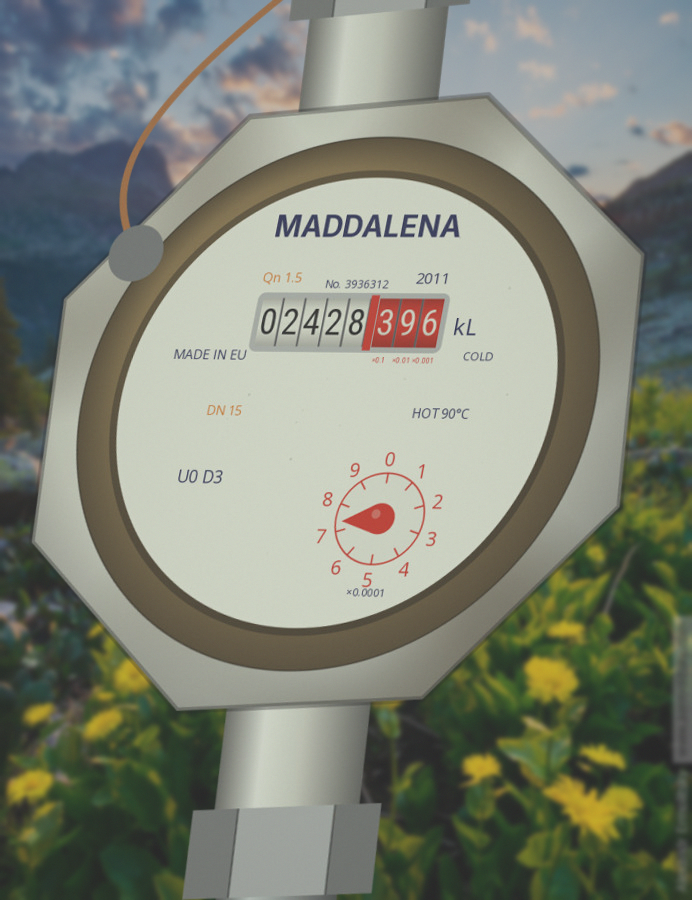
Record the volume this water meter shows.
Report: 2428.3967 kL
